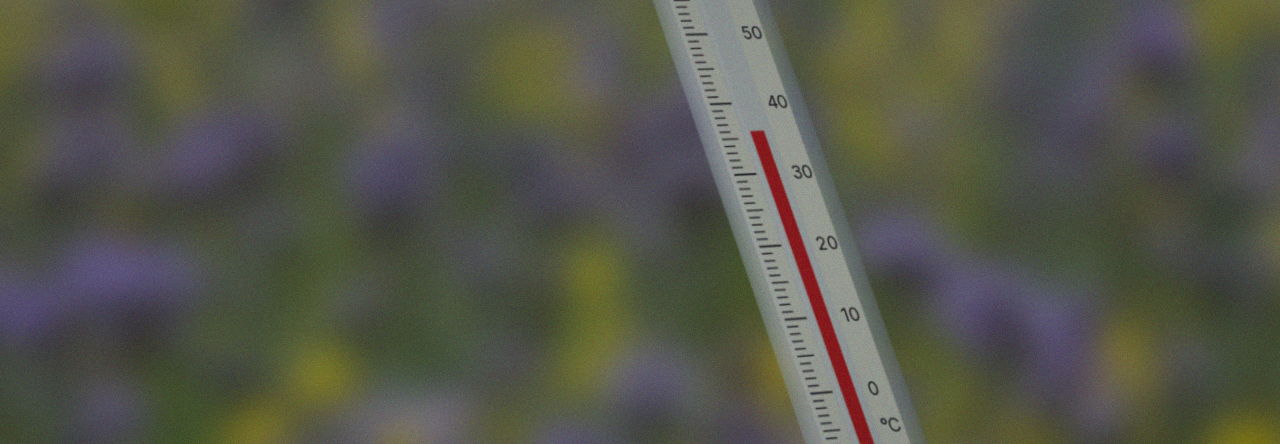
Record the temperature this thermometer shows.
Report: 36 °C
